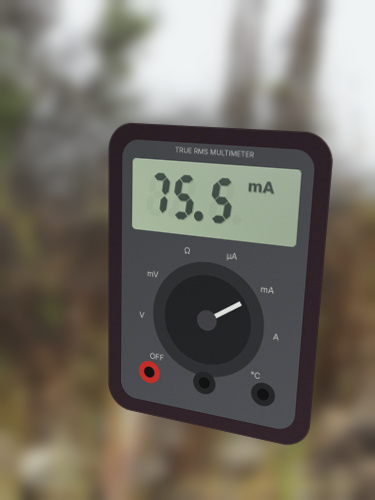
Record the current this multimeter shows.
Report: 75.5 mA
